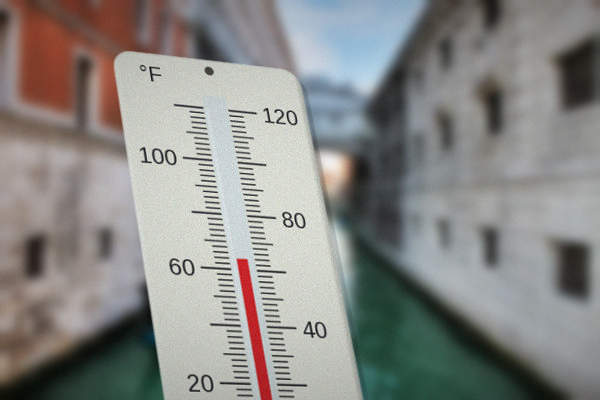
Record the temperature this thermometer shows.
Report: 64 °F
